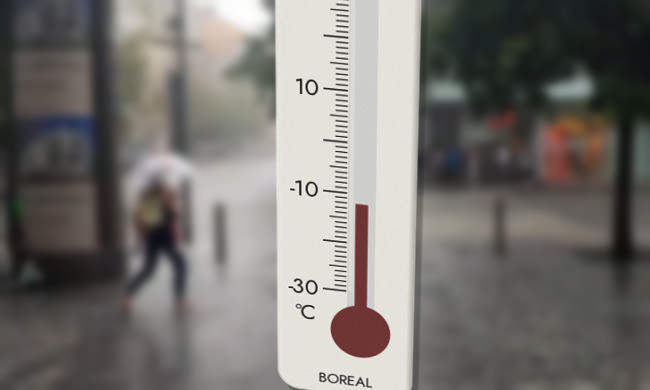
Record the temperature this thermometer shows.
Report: -12 °C
